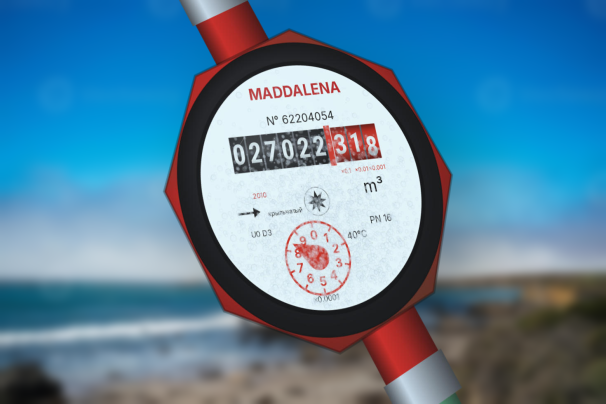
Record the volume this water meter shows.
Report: 27022.3178 m³
